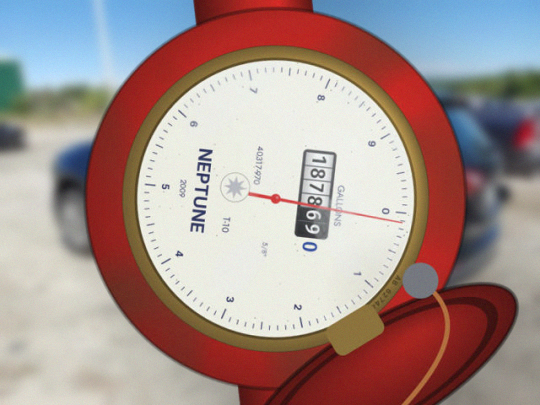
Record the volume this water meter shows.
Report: 1878690.1 gal
